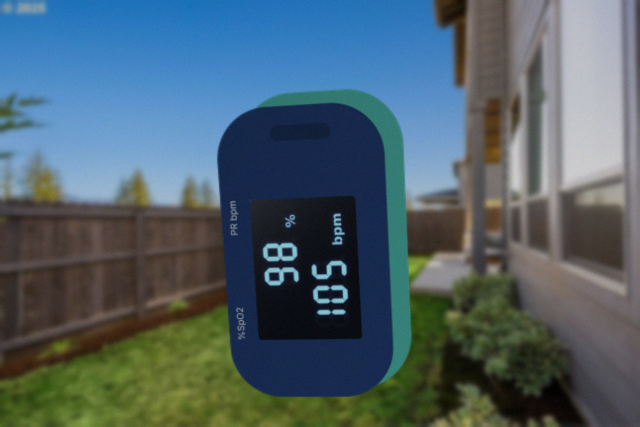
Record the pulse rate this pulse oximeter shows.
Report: 105 bpm
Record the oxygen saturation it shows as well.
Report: 98 %
